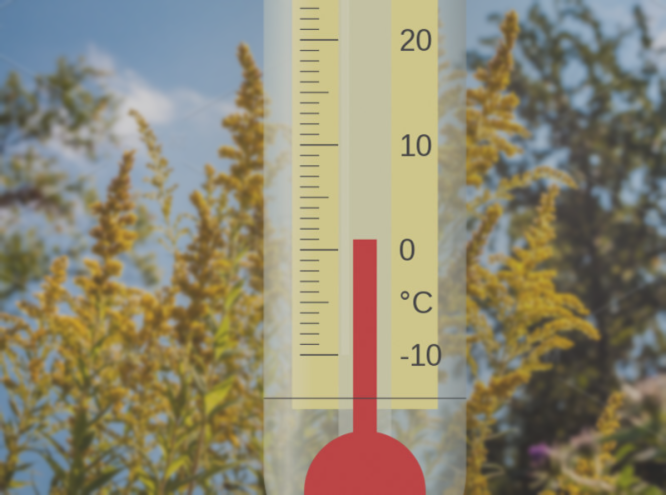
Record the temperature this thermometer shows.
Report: 1 °C
